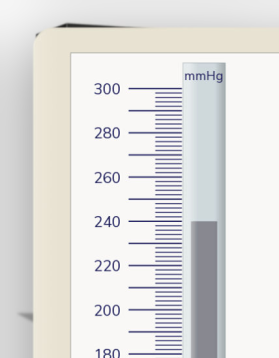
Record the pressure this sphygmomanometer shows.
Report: 240 mmHg
